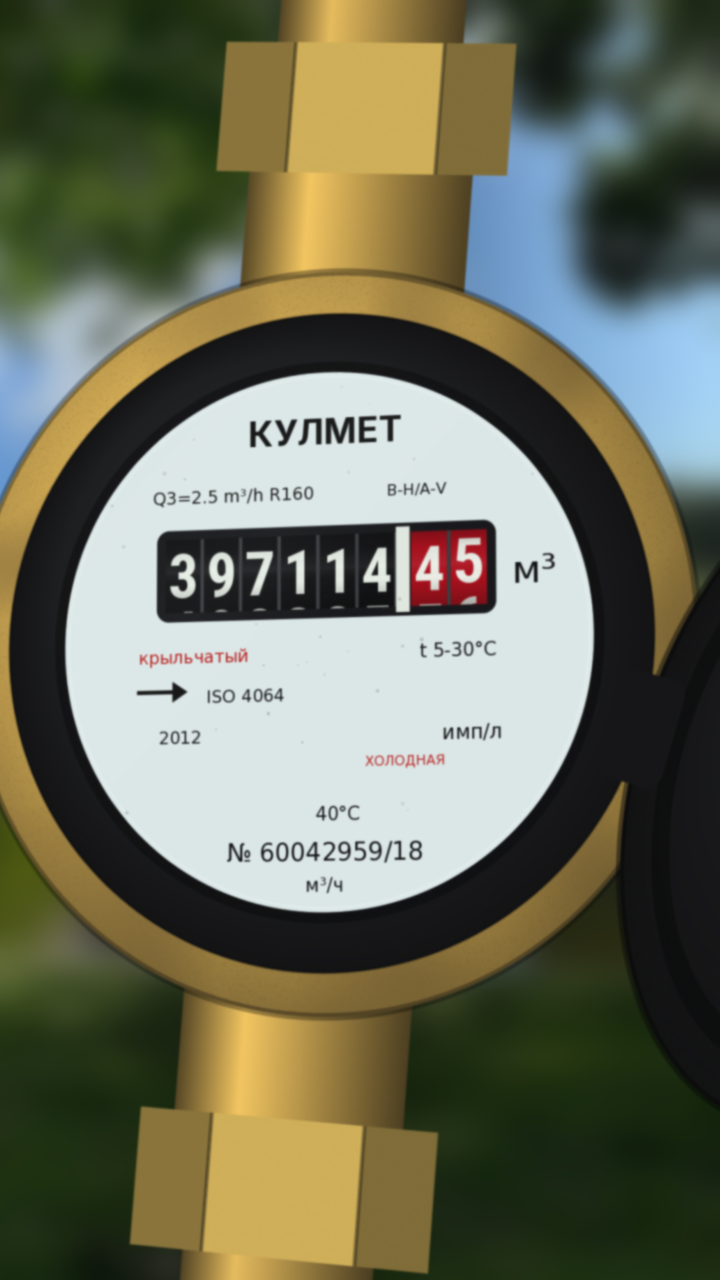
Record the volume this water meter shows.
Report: 397114.45 m³
